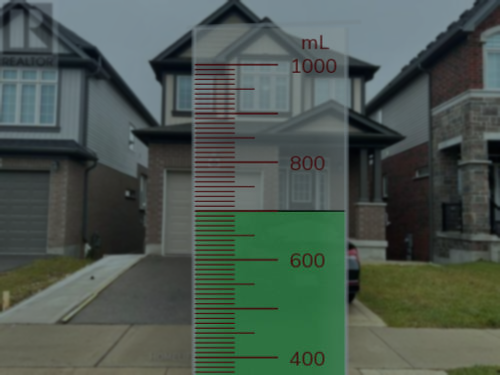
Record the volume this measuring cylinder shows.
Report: 700 mL
